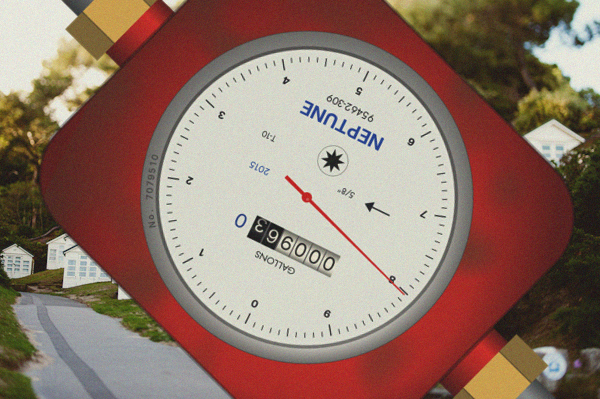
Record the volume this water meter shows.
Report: 9628.0 gal
